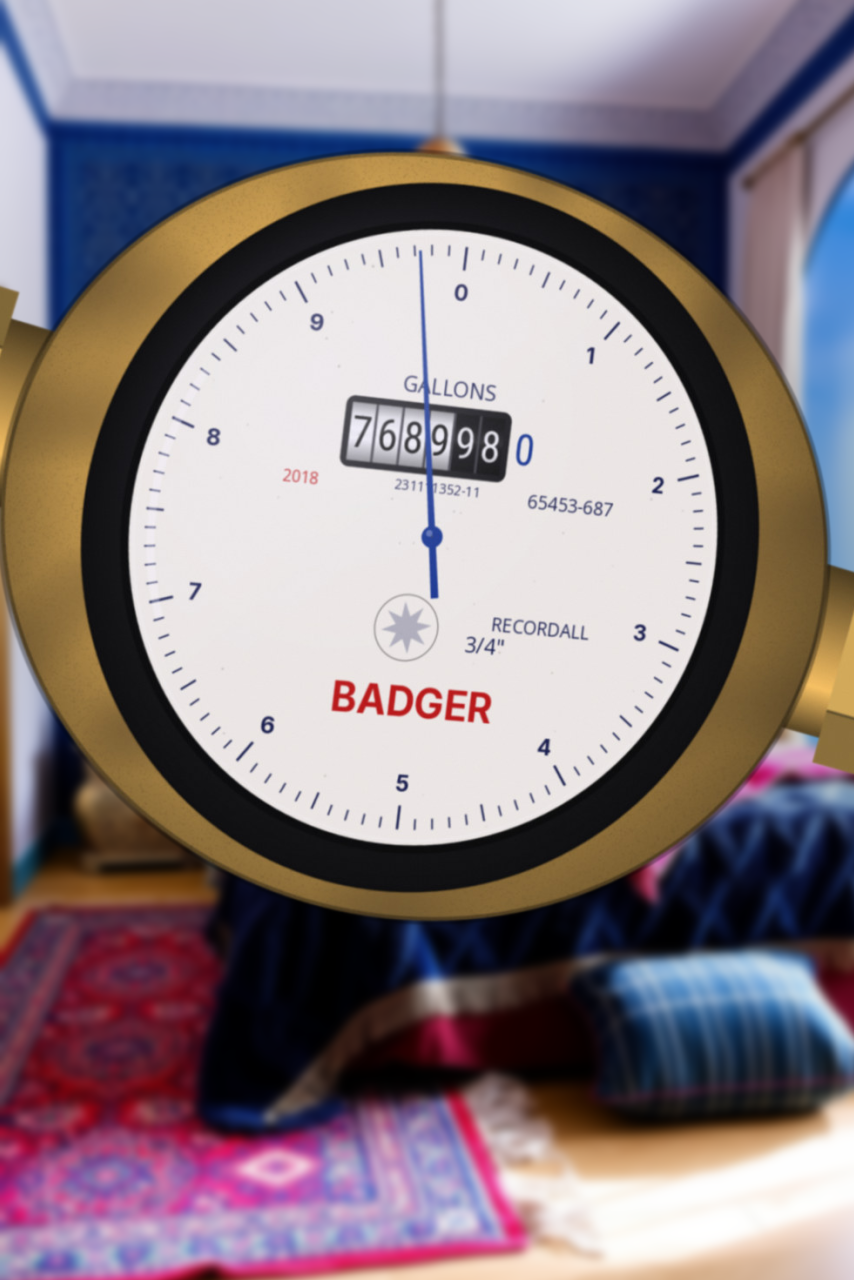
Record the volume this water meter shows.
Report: 7689979.7 gal
